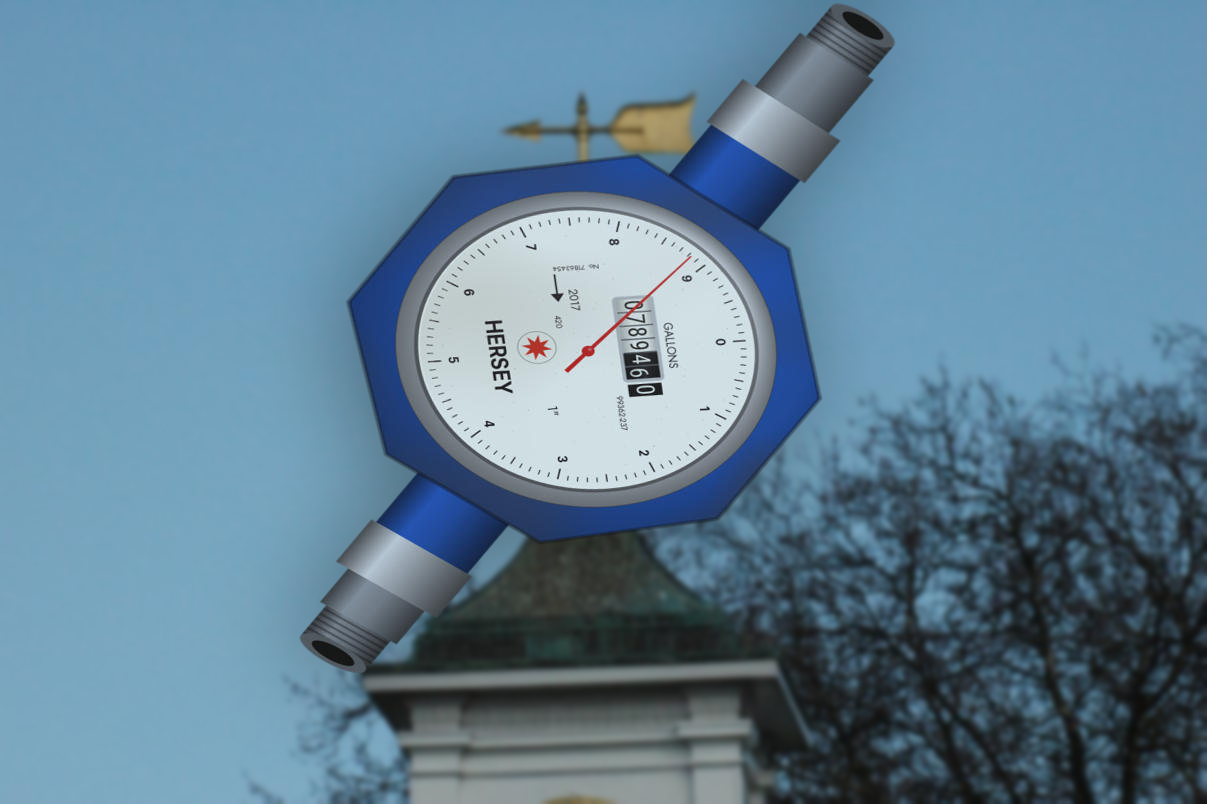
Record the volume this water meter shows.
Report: 789458.8 gal
